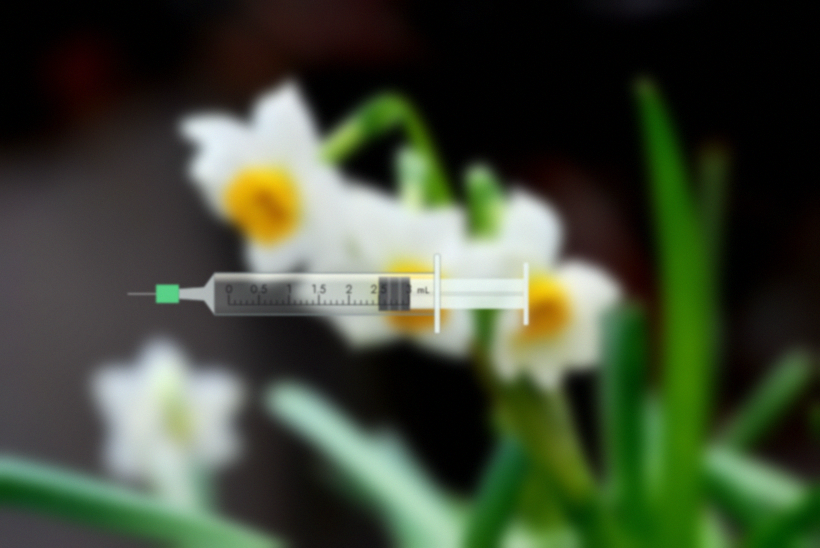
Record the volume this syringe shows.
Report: 2.5 mL
